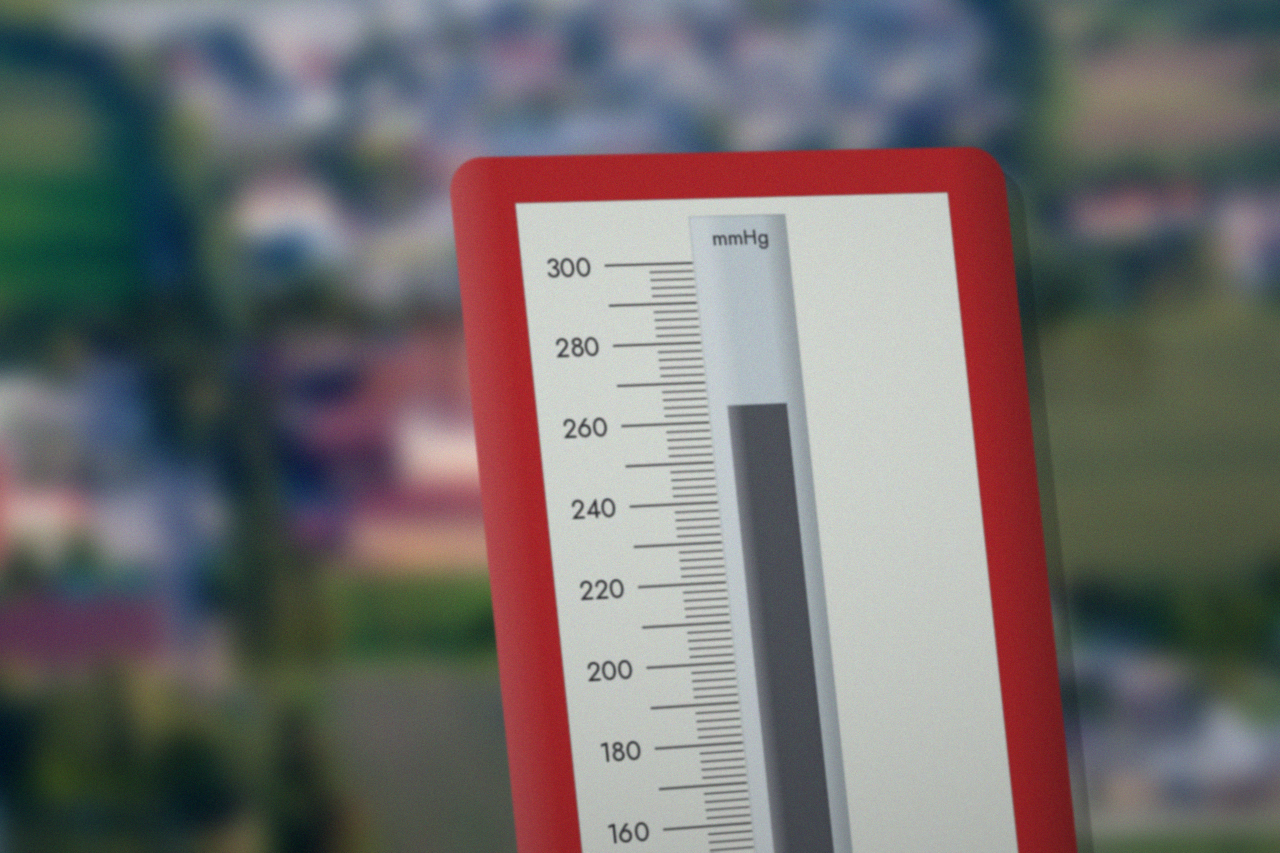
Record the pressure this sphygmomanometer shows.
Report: 264 mmHg
